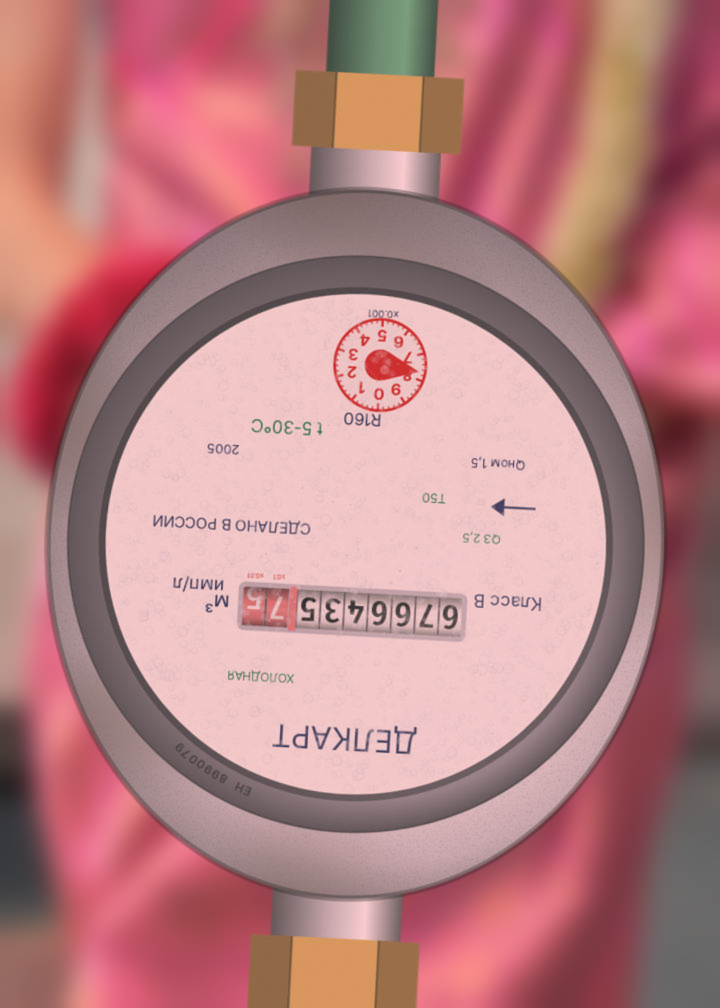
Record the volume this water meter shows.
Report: 6766435.747 m³
